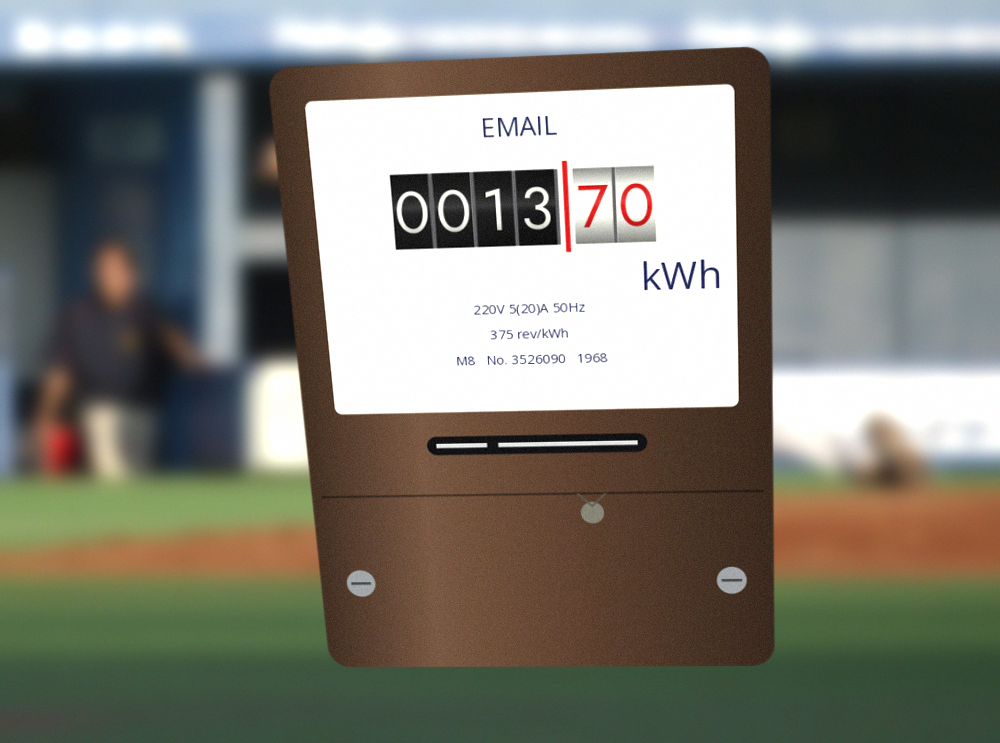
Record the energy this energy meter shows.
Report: 13.70 kWh
